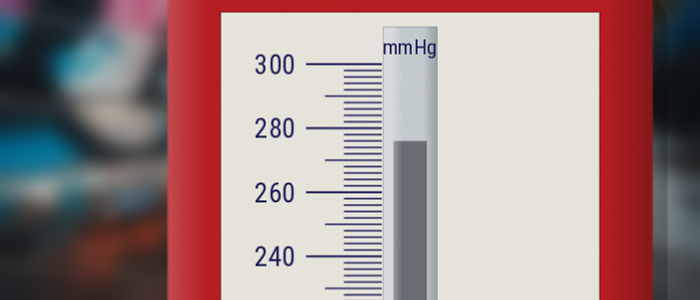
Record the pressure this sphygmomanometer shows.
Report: 276 mmHg
